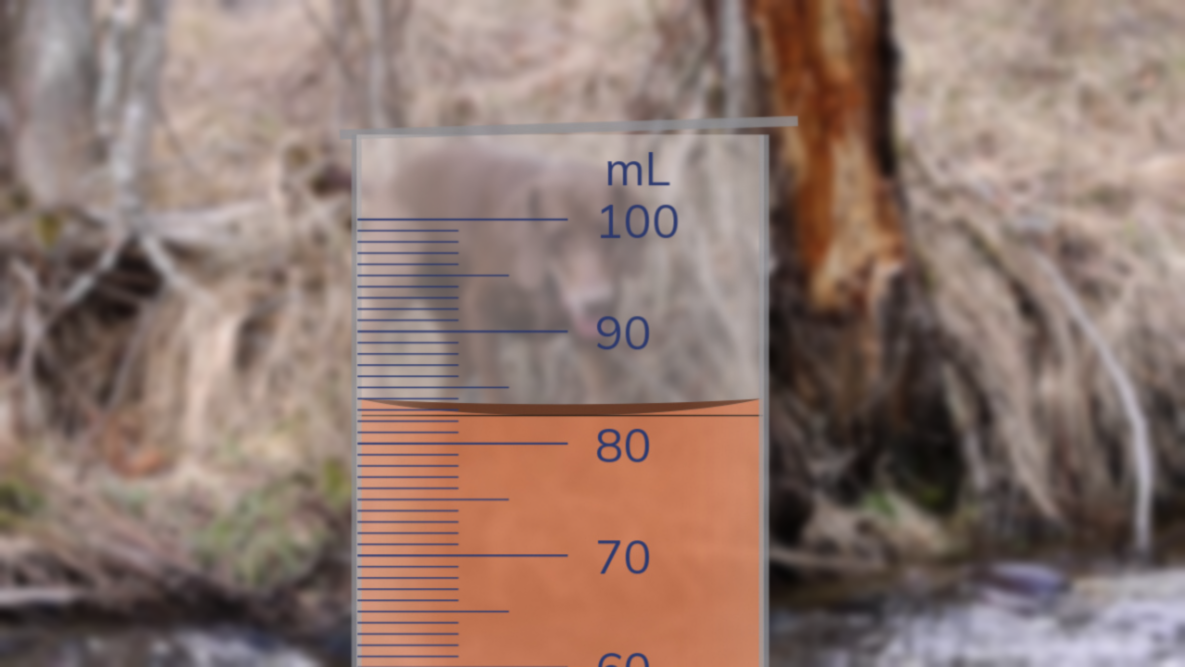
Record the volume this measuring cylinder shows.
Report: 82.5 mL
